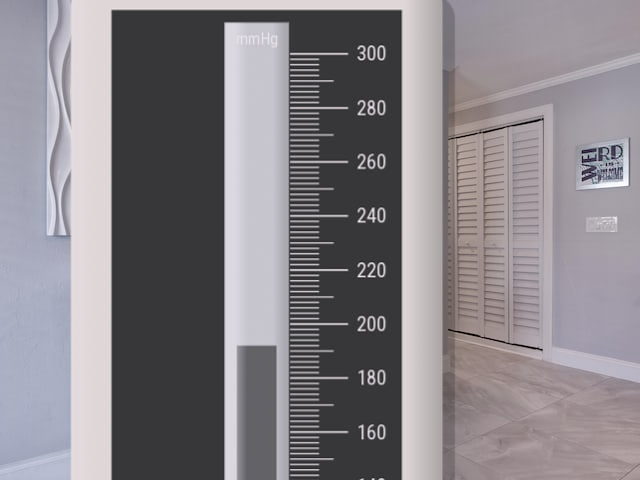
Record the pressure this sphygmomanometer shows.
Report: 192 mmHg
